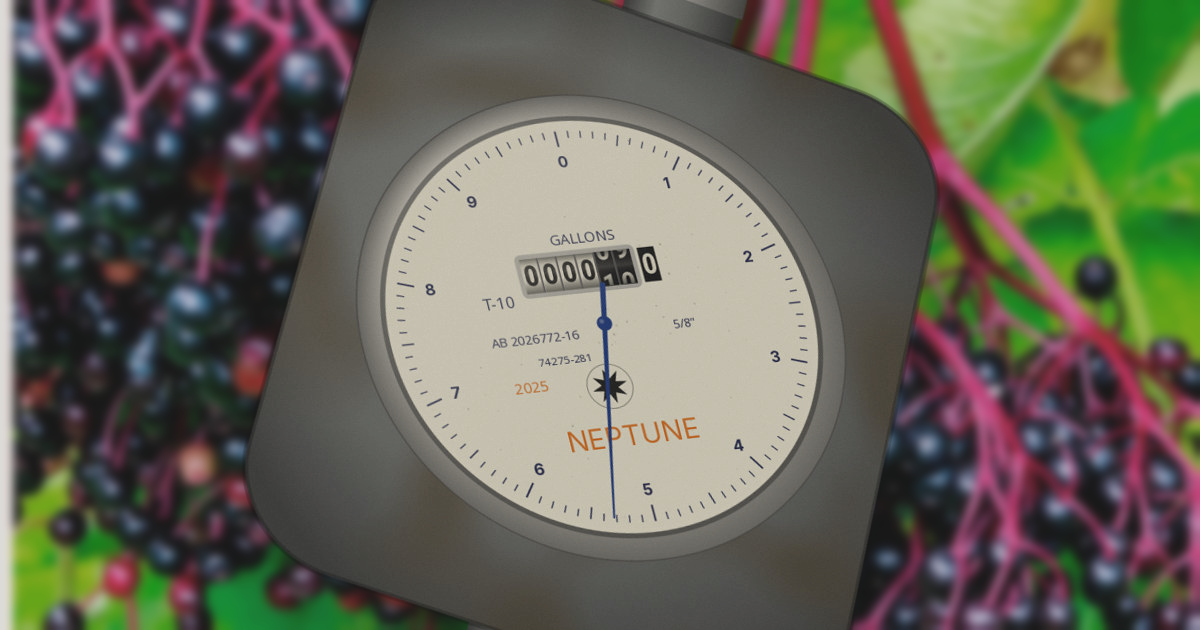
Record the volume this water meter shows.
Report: 95.3 gal
